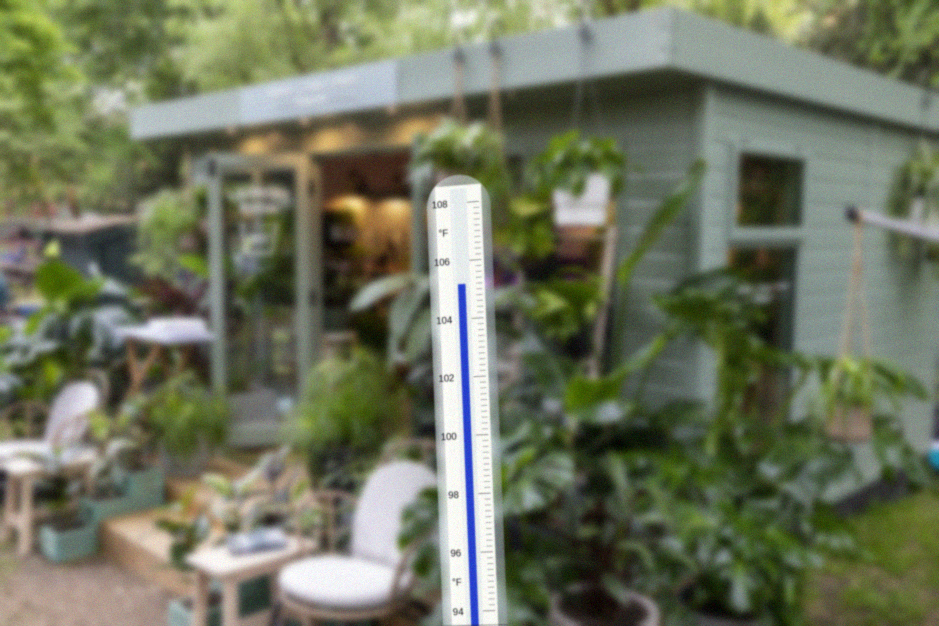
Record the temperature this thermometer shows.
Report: 105.2 °F
